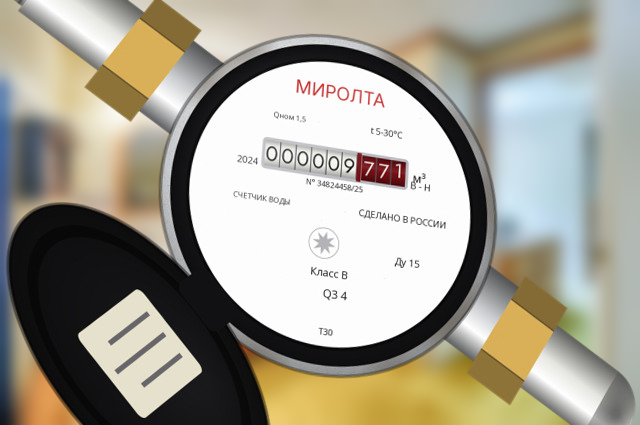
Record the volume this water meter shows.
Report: 9.771 m³
